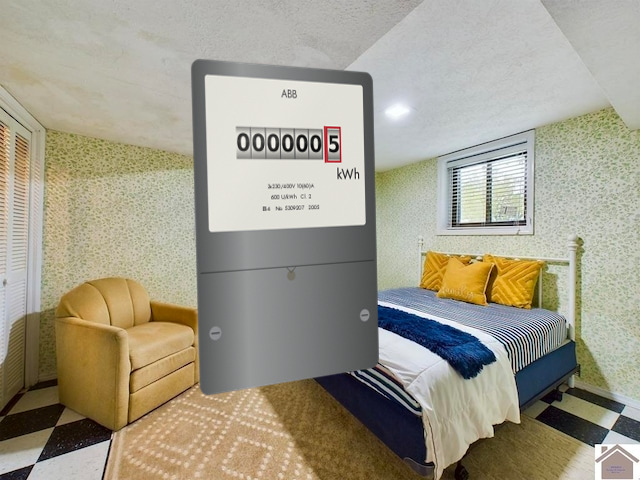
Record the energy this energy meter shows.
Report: 0.5 kWh
